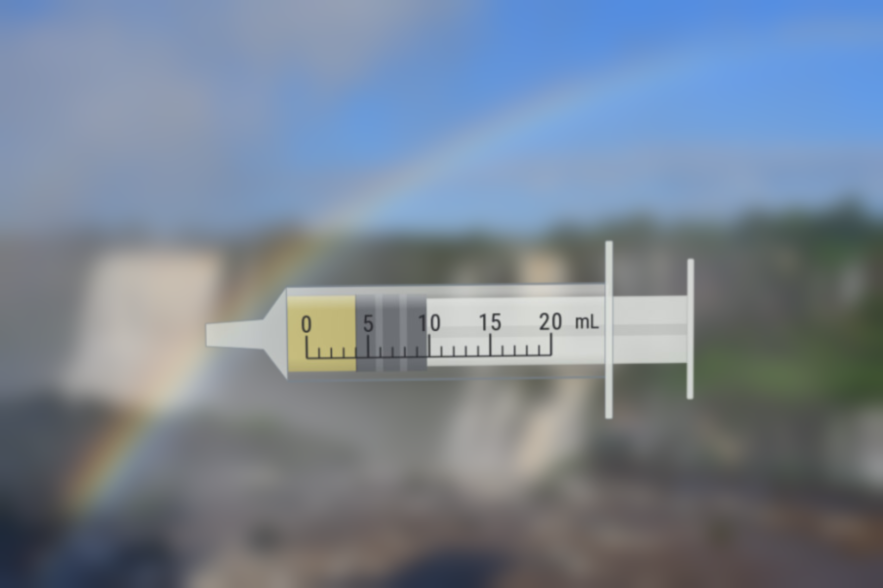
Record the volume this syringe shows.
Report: 4 mL
